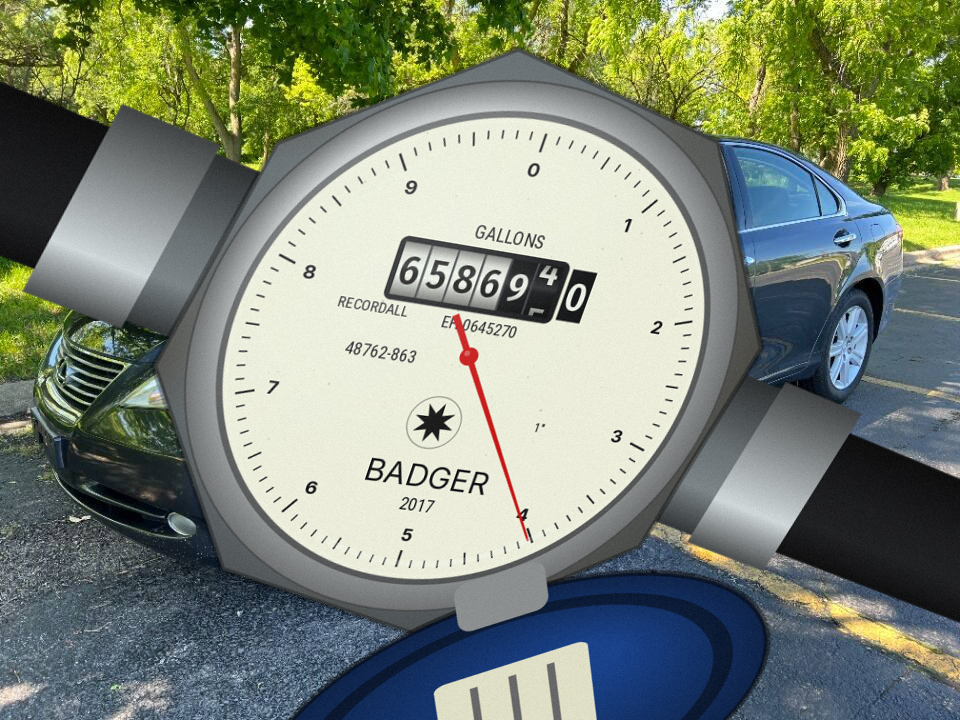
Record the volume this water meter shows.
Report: 6586944.0 gal
